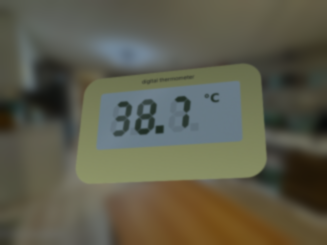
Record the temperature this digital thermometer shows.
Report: 38.7 °C
